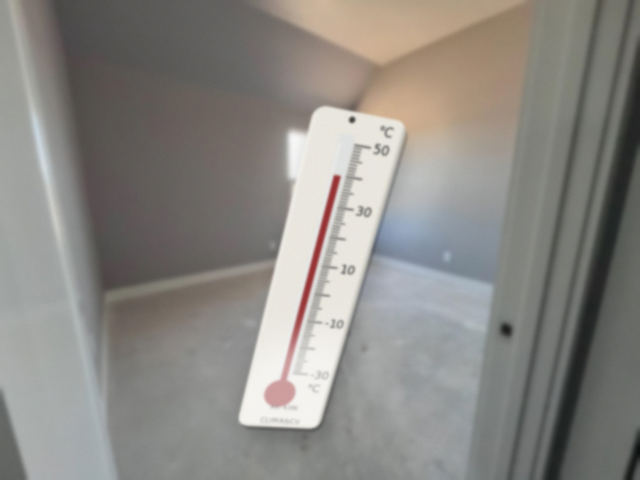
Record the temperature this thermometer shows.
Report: 40 °C
